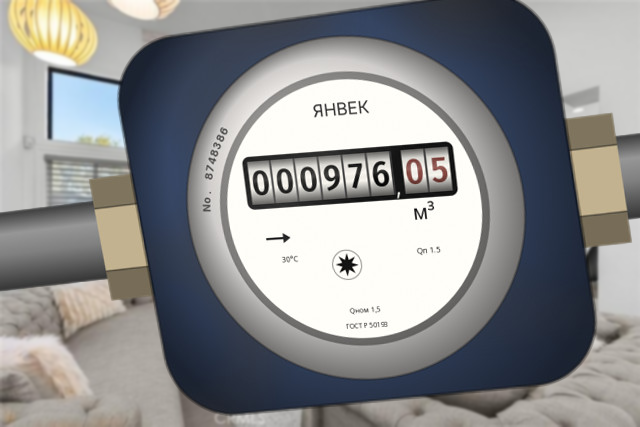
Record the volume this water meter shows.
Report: 976.05 m³
